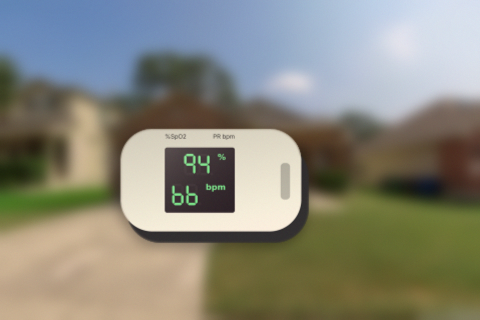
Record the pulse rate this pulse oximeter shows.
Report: 66 bpm
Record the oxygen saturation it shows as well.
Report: 94 %
